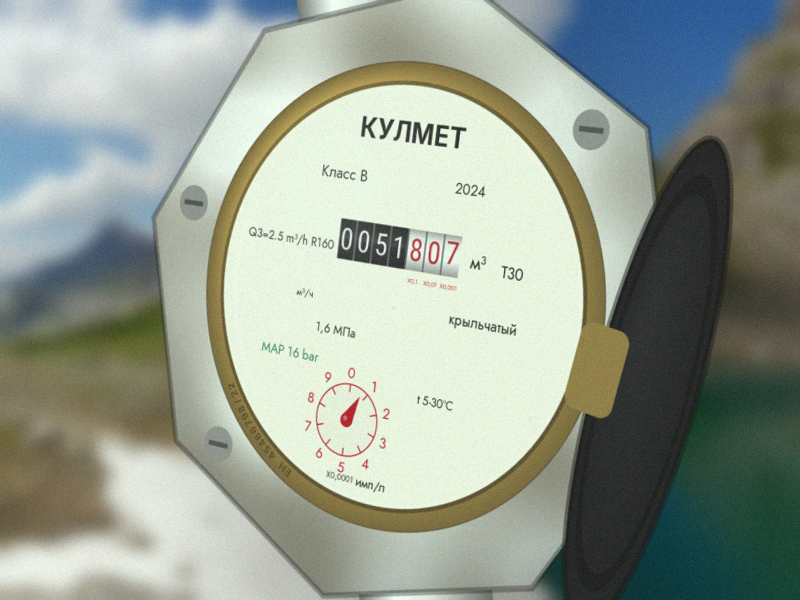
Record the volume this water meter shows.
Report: 51.8070 m³
